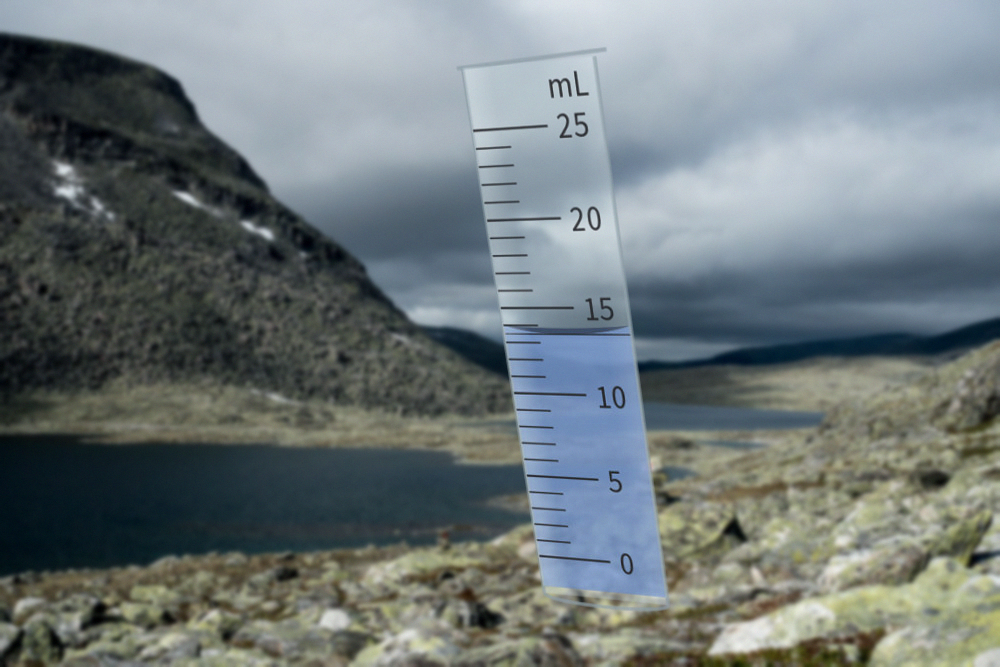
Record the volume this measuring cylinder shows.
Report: 13.5 mL
